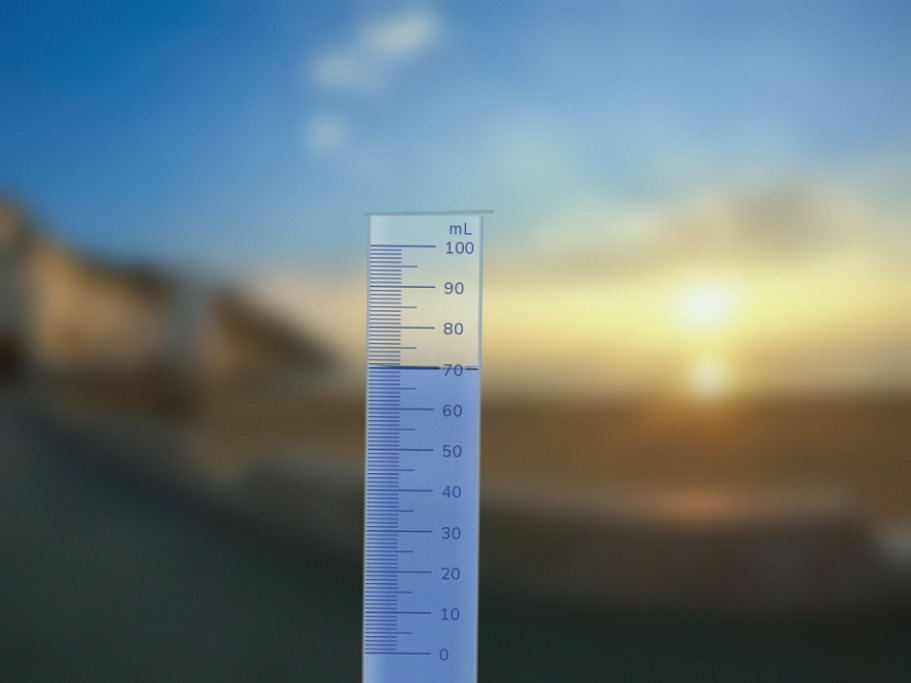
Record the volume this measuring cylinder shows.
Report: 70 mL
